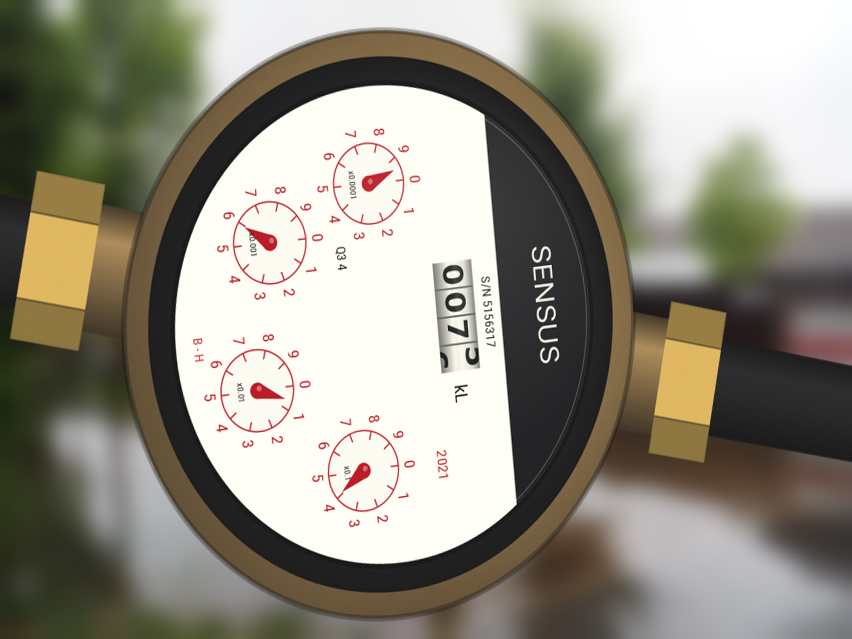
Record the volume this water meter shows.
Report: 75.4059 kL
